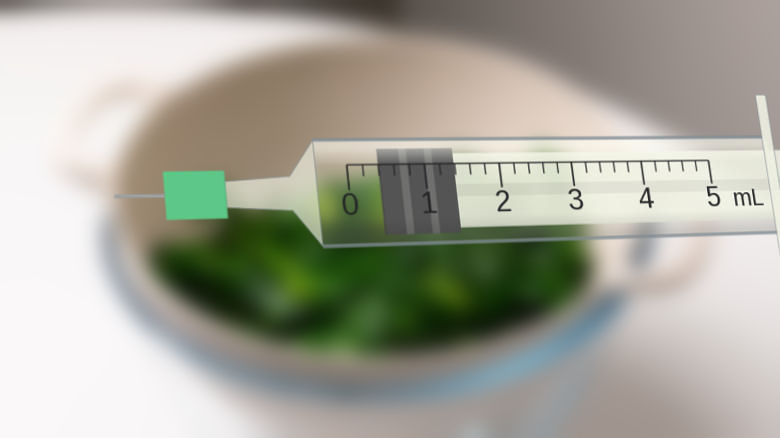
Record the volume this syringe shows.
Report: 0.4 mL
